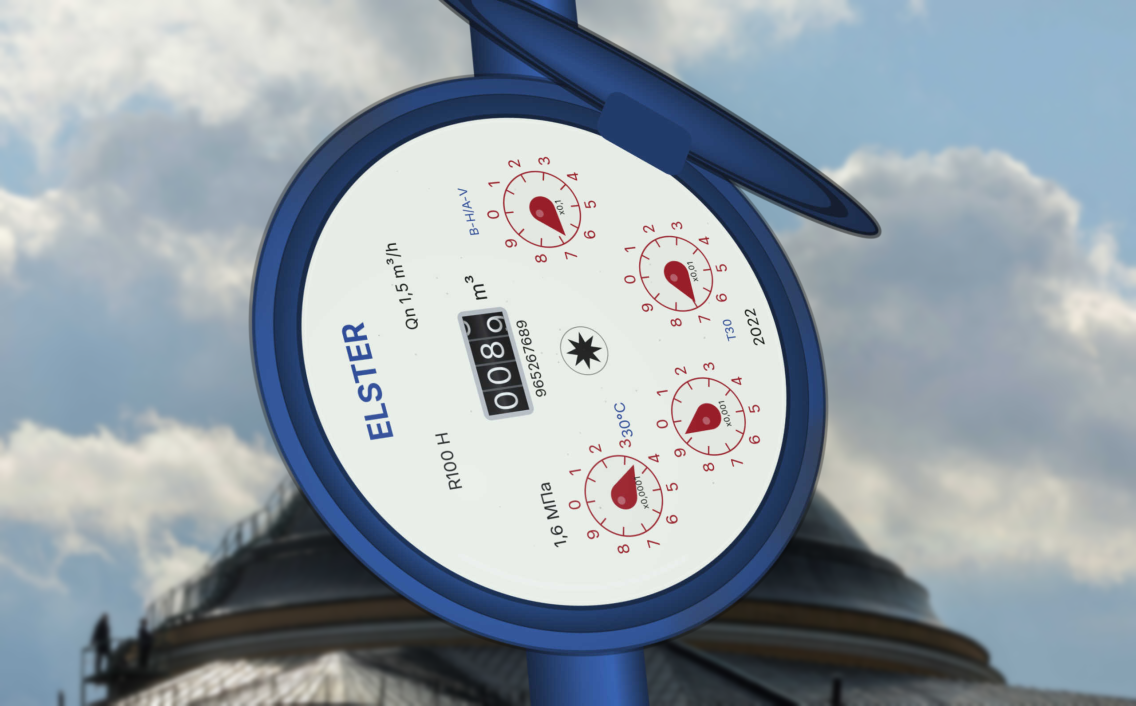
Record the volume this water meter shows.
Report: 88.6693 m³
